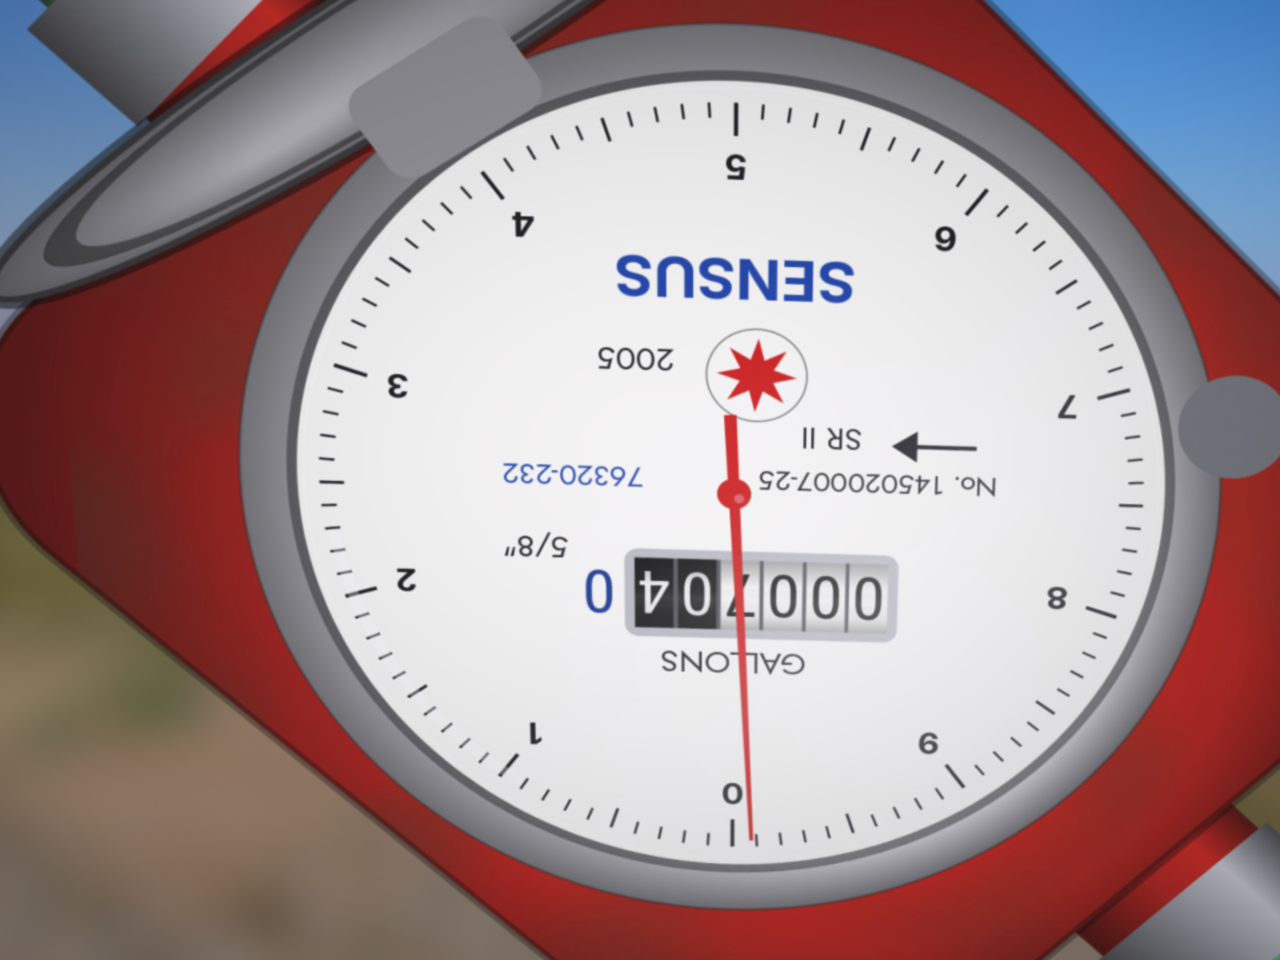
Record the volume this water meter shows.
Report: 7039.9 gal
